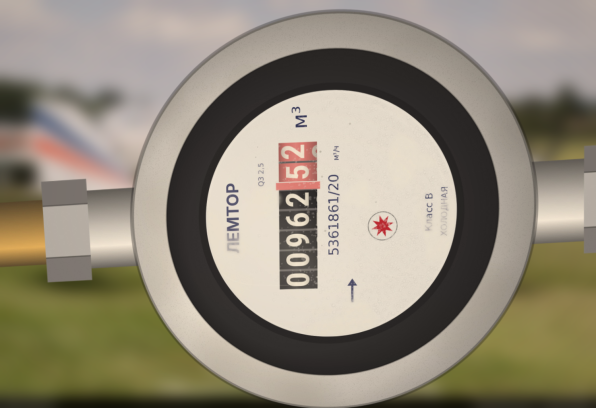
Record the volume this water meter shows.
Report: 962.52 m³
